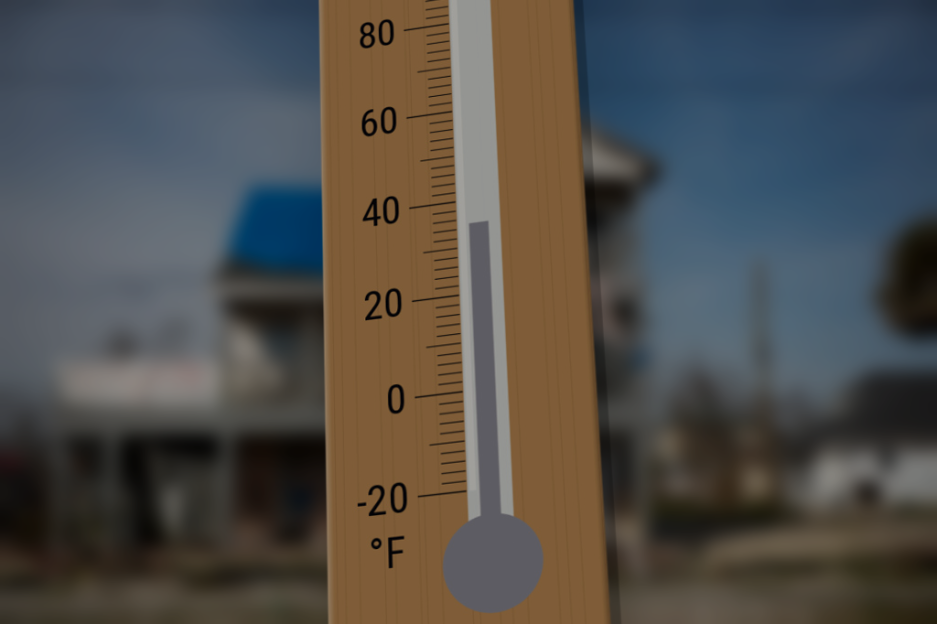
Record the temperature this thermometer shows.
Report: 35 °F
